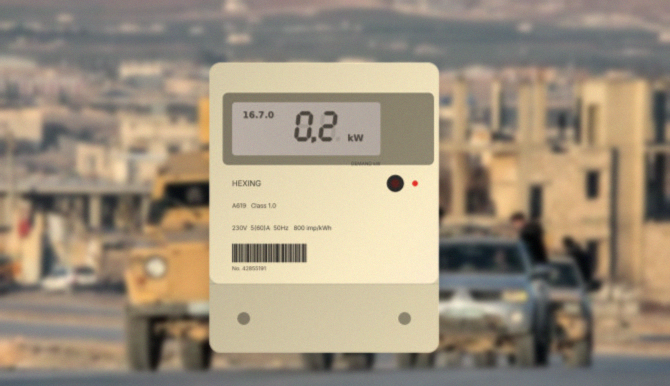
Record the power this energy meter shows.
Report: 0.2 kW
